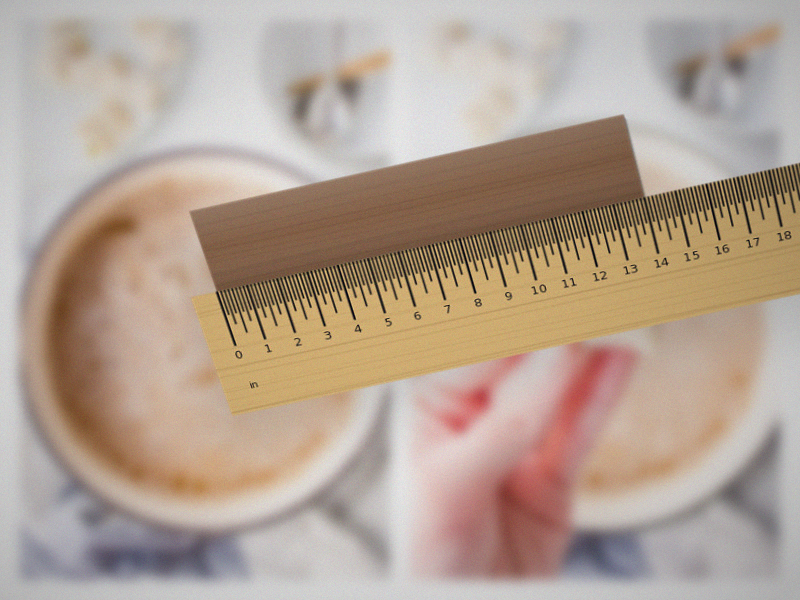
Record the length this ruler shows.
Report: 14 in
